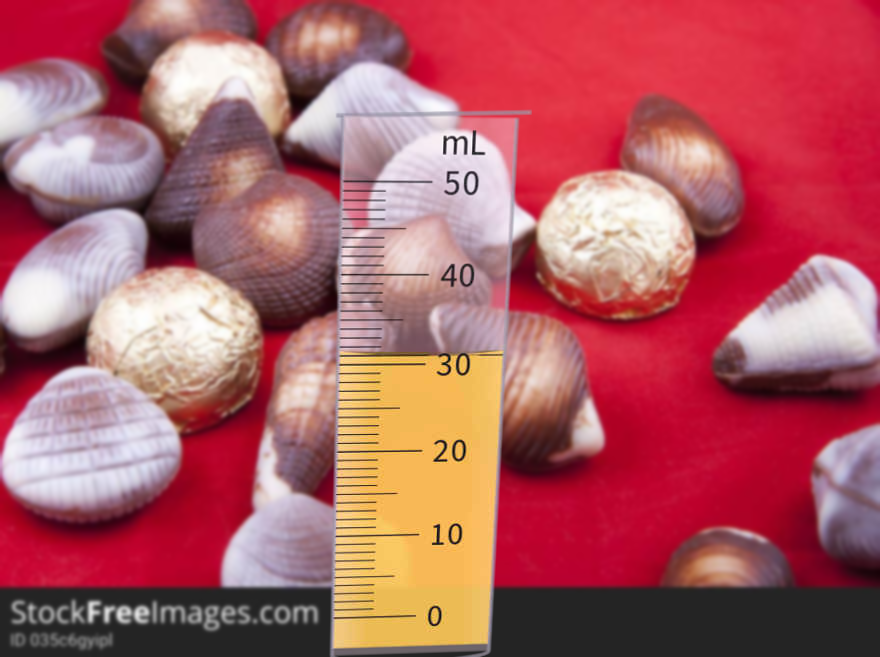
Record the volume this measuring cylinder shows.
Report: 31 mL
